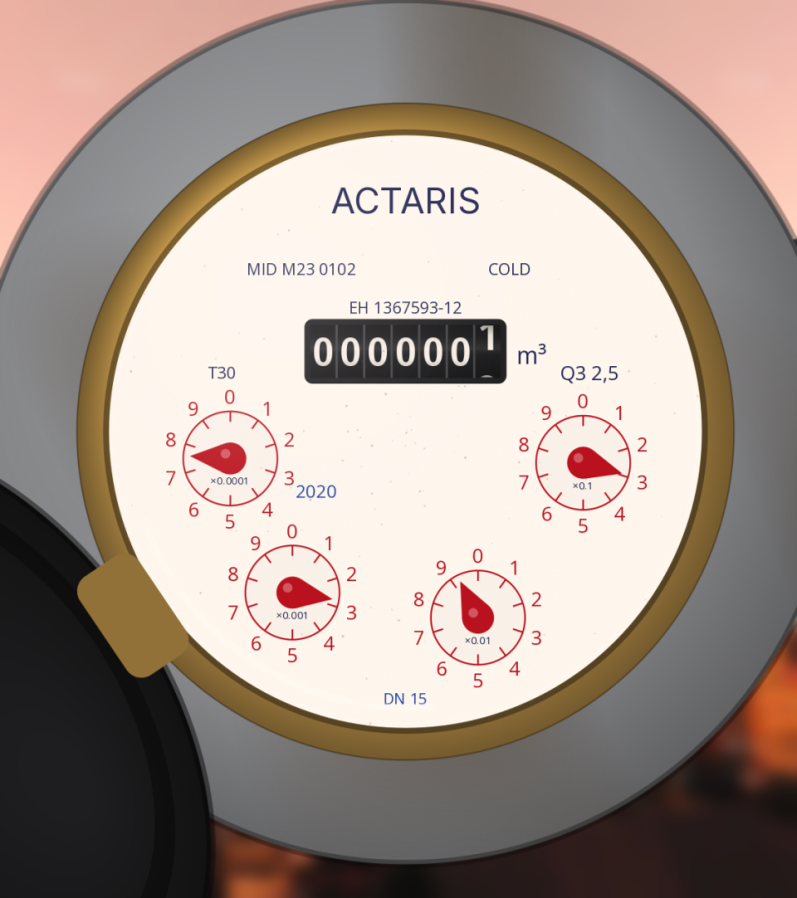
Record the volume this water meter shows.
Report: 1.2927 m³
